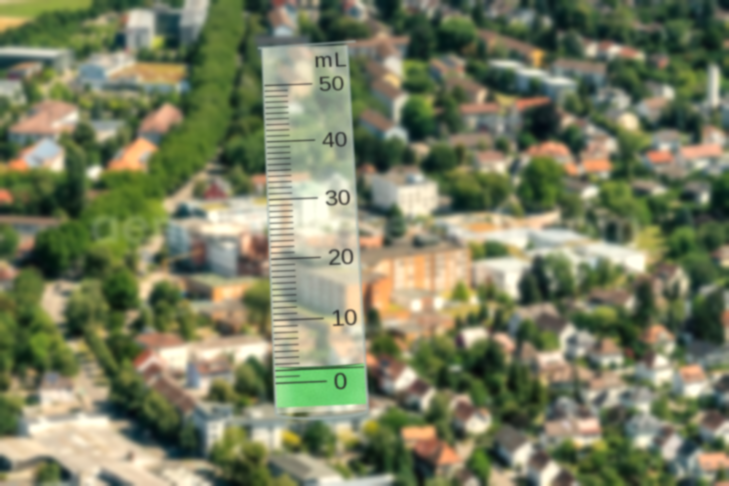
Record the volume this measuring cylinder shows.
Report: 2 mL
